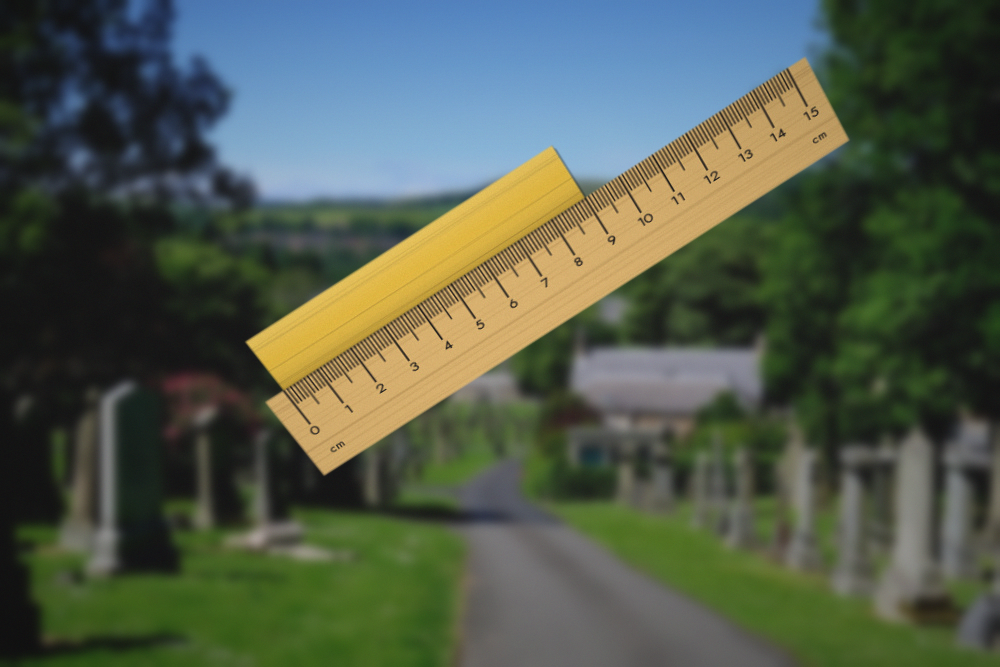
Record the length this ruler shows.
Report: 9 cm
